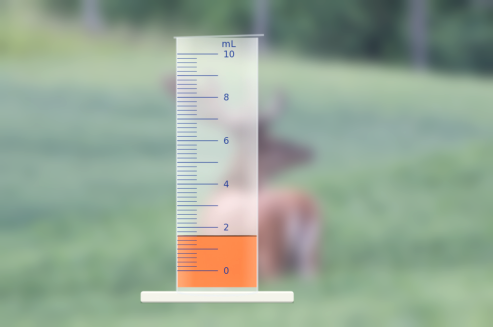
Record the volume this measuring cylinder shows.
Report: 1.6 mL
